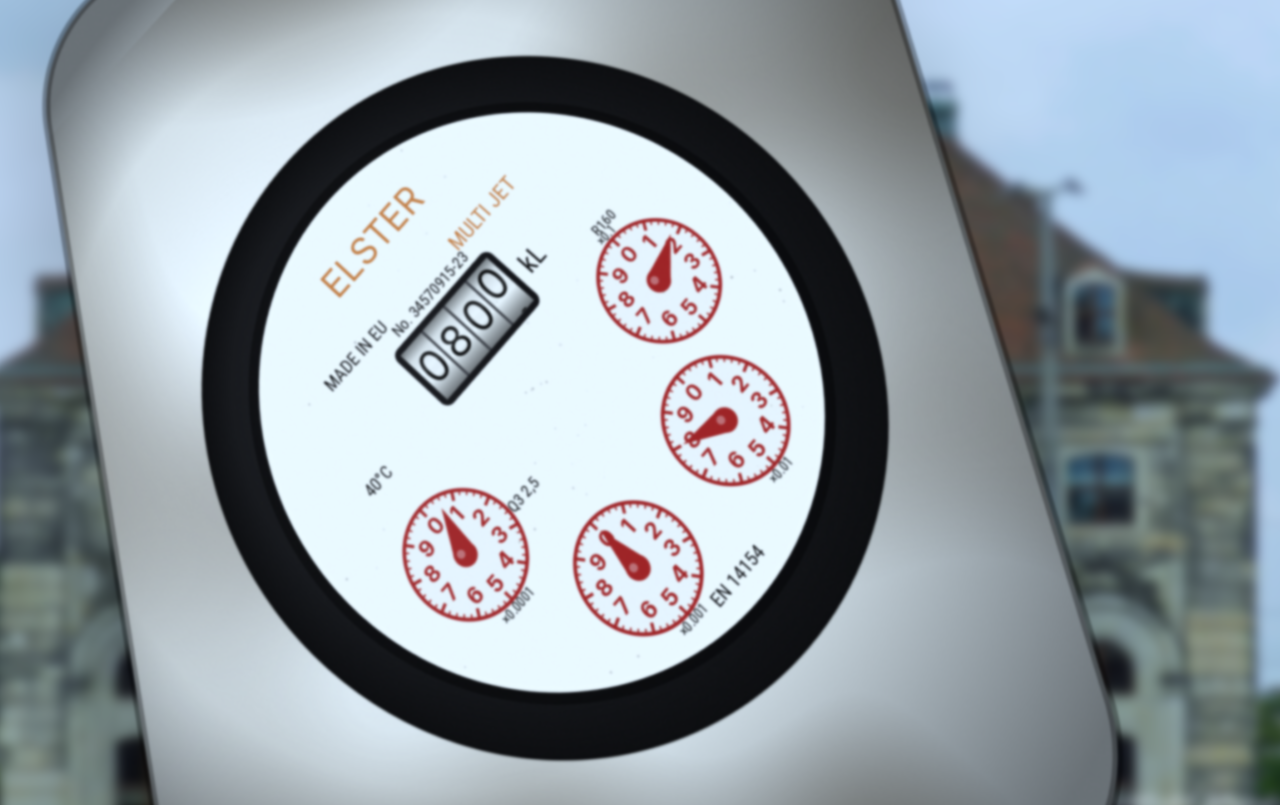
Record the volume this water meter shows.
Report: 800.1800 kL
